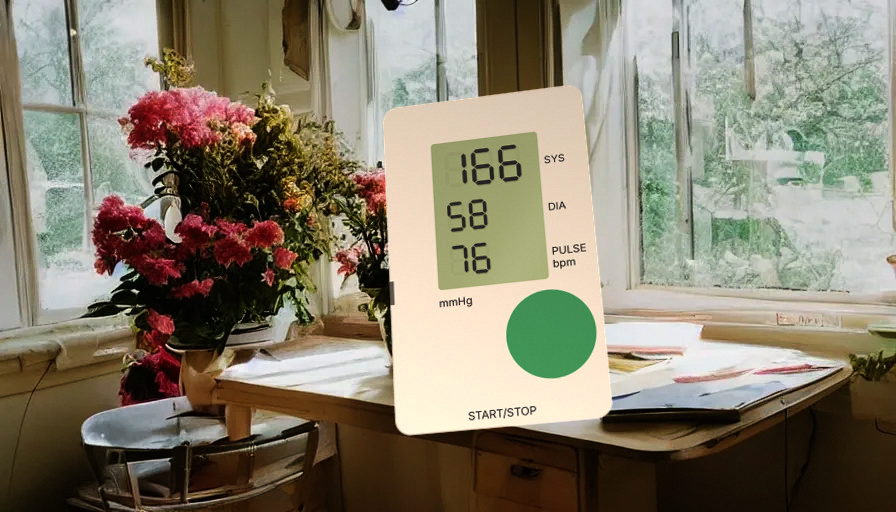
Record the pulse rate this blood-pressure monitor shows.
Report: 76 bpm
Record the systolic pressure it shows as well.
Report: 166 mmHg
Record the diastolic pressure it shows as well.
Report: 58 mmHg
